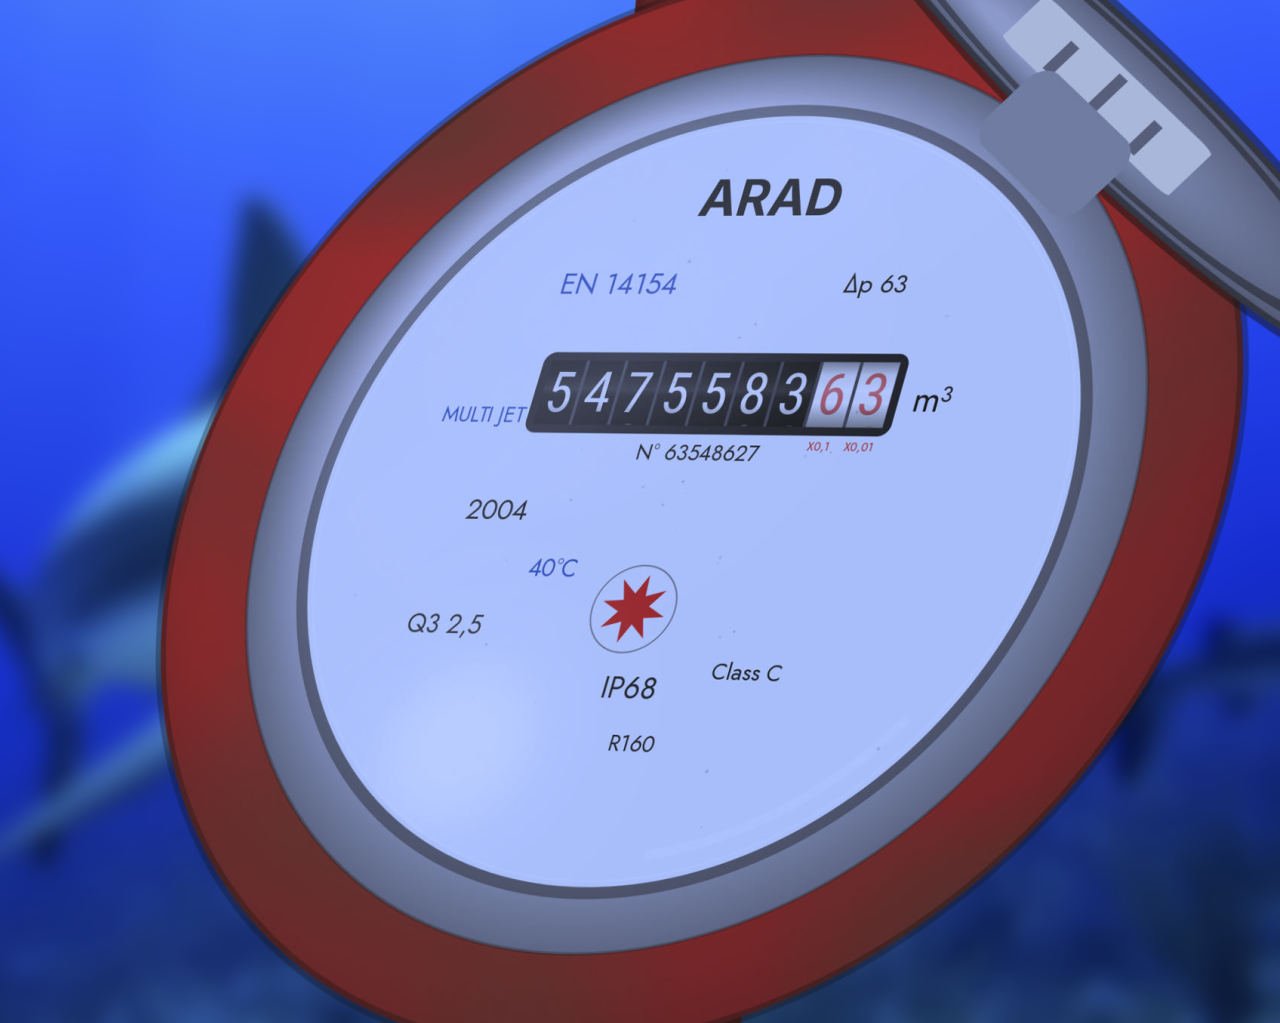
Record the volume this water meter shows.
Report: 5475583.63 m³
